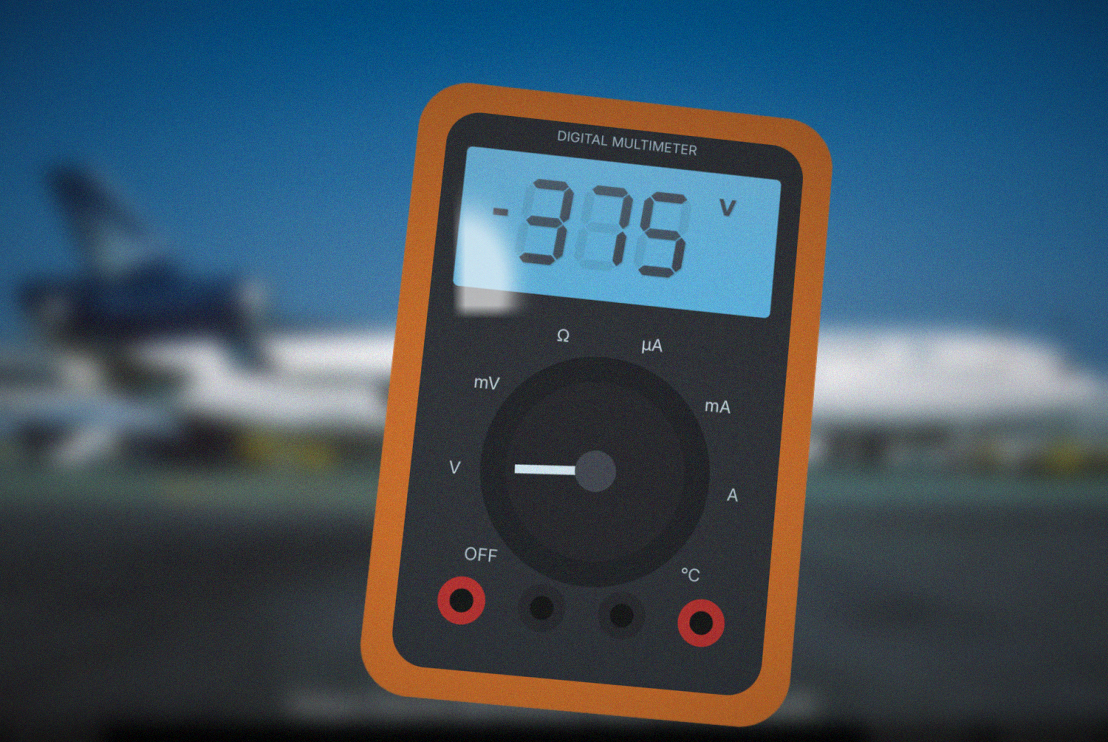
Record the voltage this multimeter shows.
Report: -375 V
